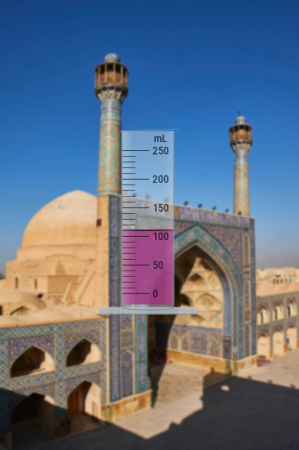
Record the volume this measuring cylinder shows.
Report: 110 mL
